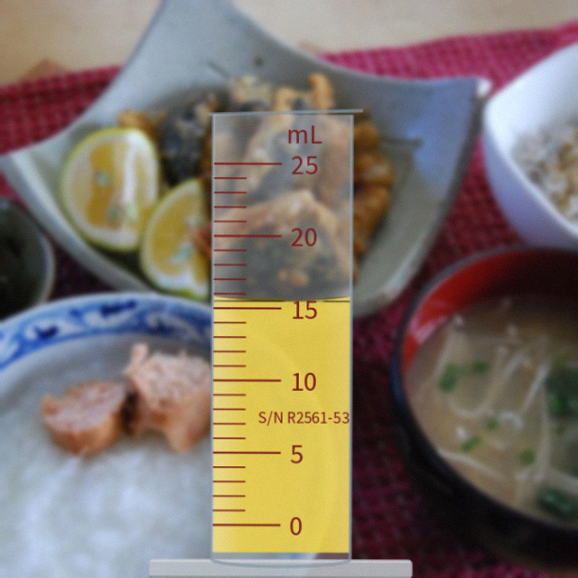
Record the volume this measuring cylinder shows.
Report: 15.5 mL
